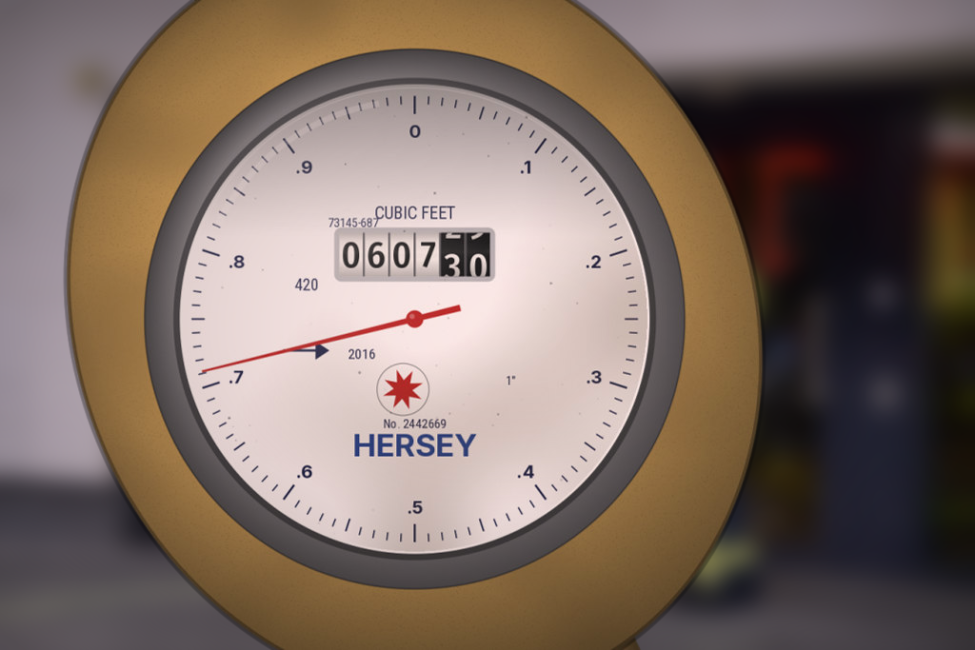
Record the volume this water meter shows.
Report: 60729.71 ft³
